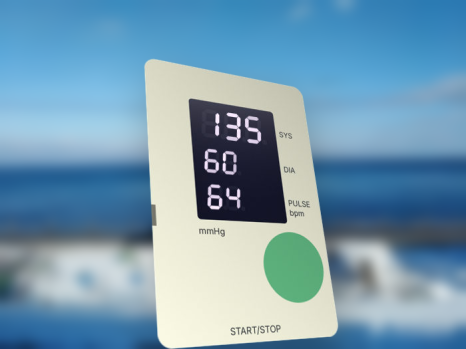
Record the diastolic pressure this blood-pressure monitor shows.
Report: 60 mmHg
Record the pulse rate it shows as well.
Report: 64 bpm
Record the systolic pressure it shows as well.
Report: 135 mmHg
